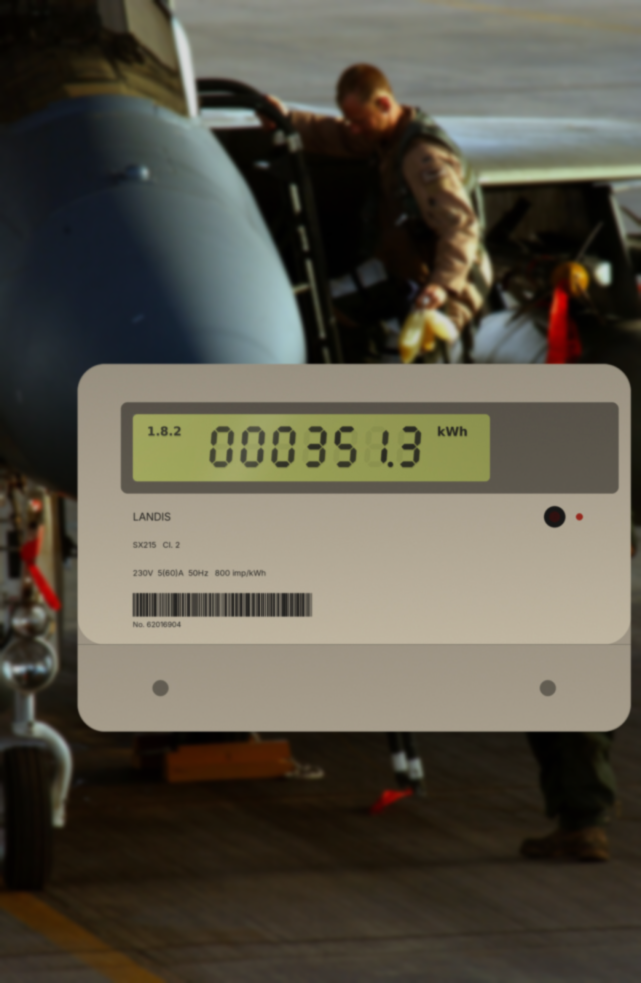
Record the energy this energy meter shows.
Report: 351.3 kWh
